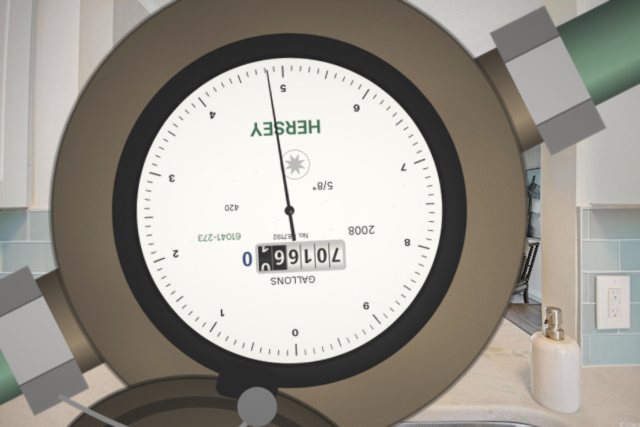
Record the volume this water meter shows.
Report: 7016604.8 gal
